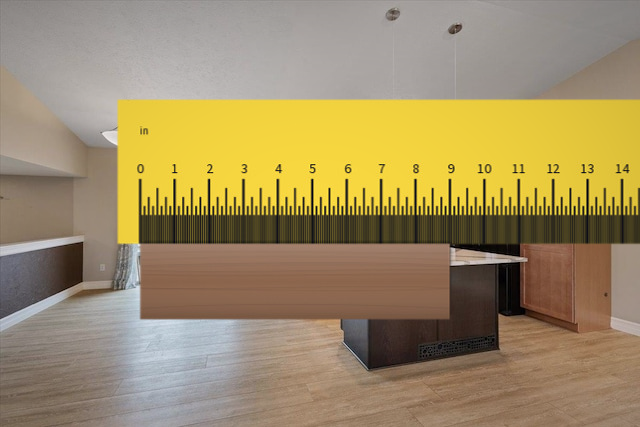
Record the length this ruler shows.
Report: 9 in
